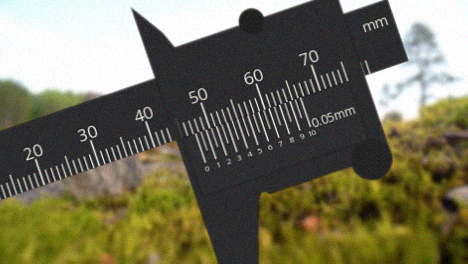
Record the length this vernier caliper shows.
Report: 47.4 mm
